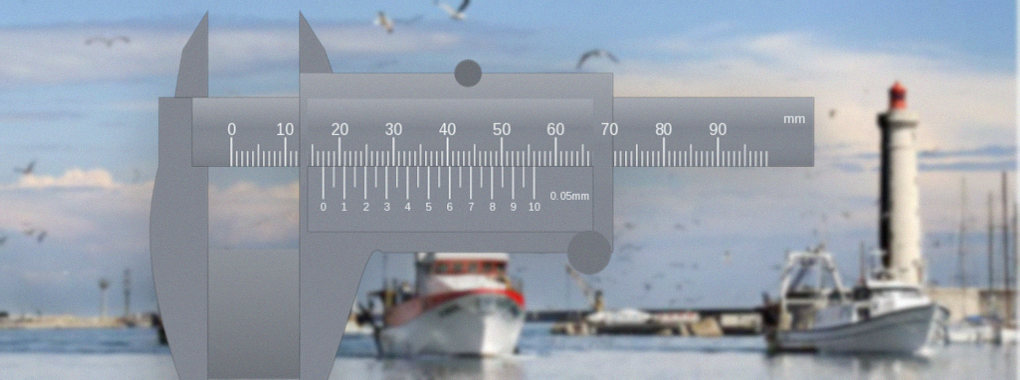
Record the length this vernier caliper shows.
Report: 17.0 mm
